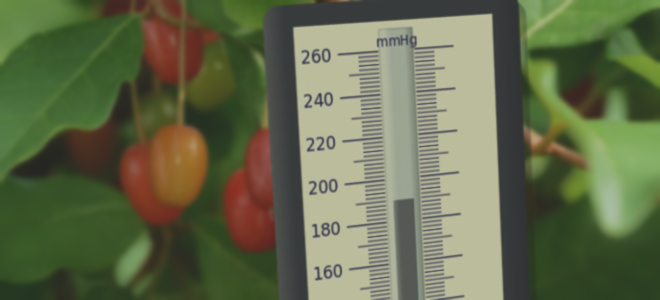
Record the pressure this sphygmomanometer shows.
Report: 190 mmHg
